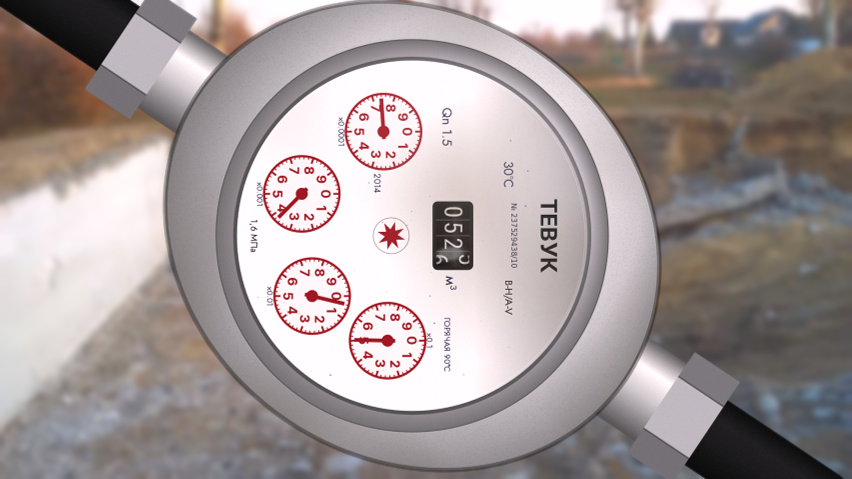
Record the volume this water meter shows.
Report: 525.5037 m³
